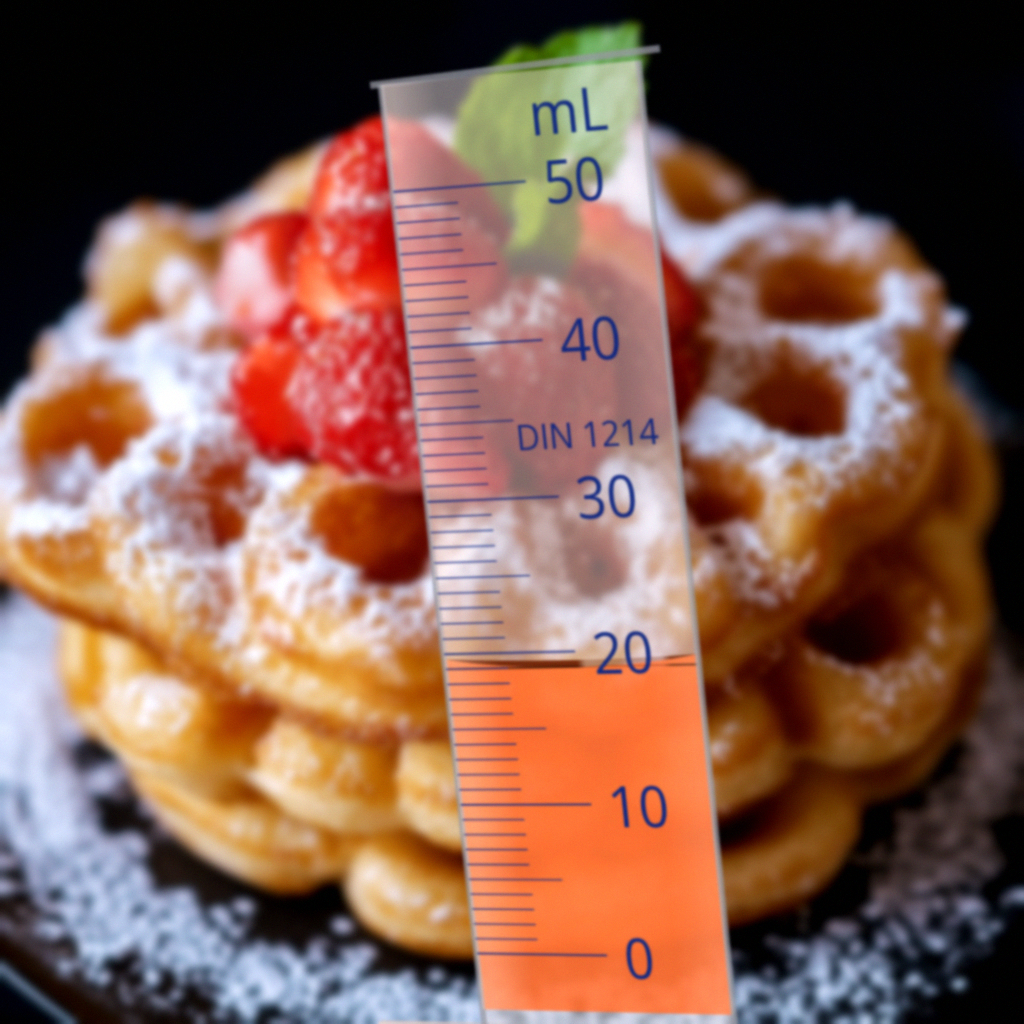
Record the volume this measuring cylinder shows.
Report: 19 mL
